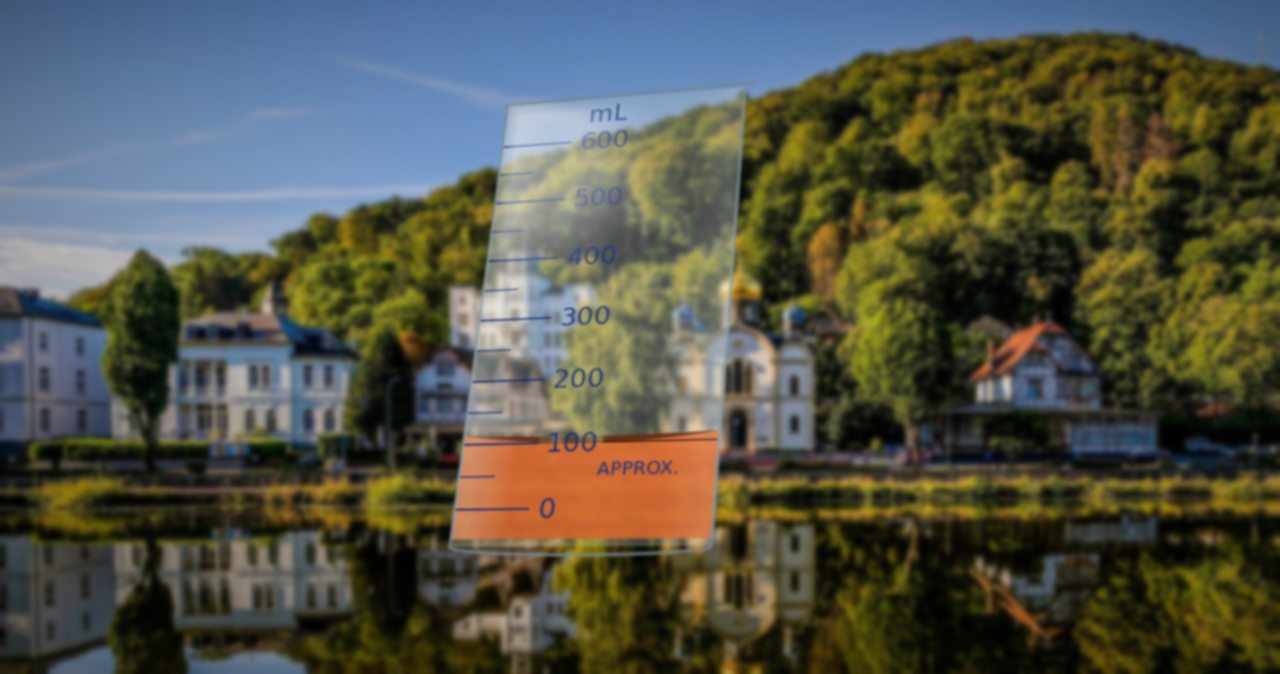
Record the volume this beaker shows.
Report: 100 mL
